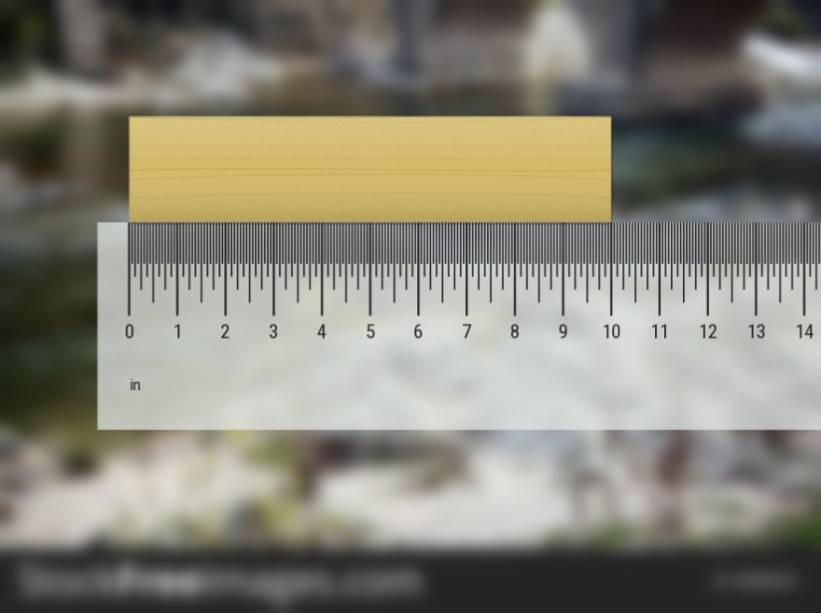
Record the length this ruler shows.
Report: 10 in
